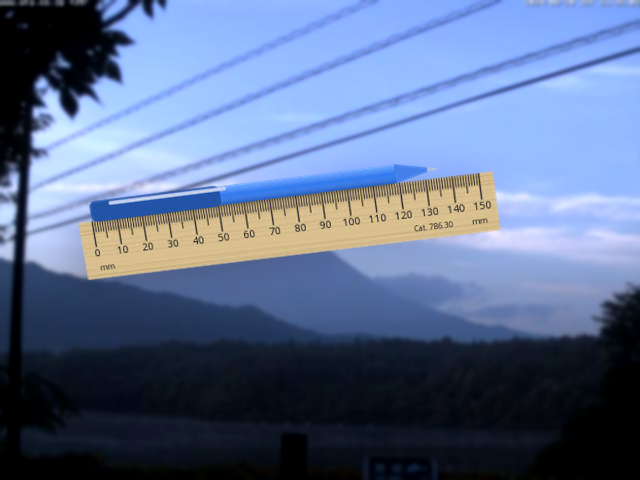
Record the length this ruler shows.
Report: 135 mm
